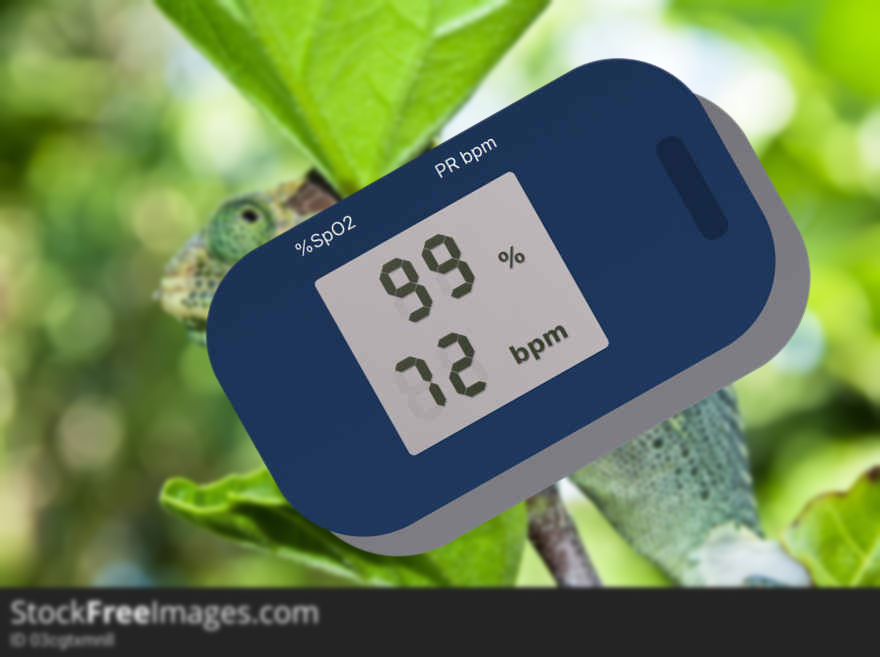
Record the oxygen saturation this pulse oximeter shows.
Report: 99 %
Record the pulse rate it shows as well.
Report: 72 bpm
